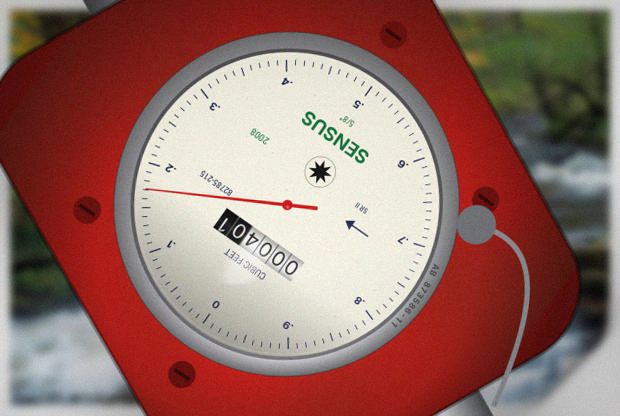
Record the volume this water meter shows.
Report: 401.17 ft³
